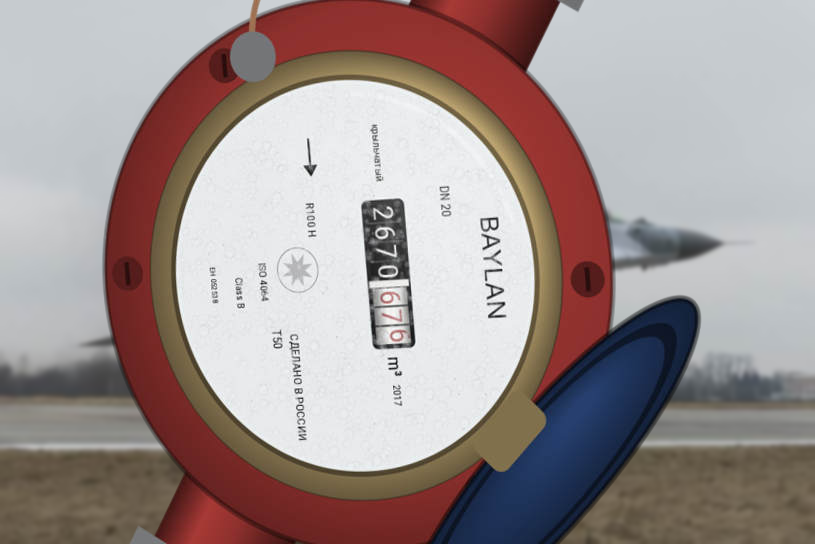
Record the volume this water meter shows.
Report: 2670.676 m³
